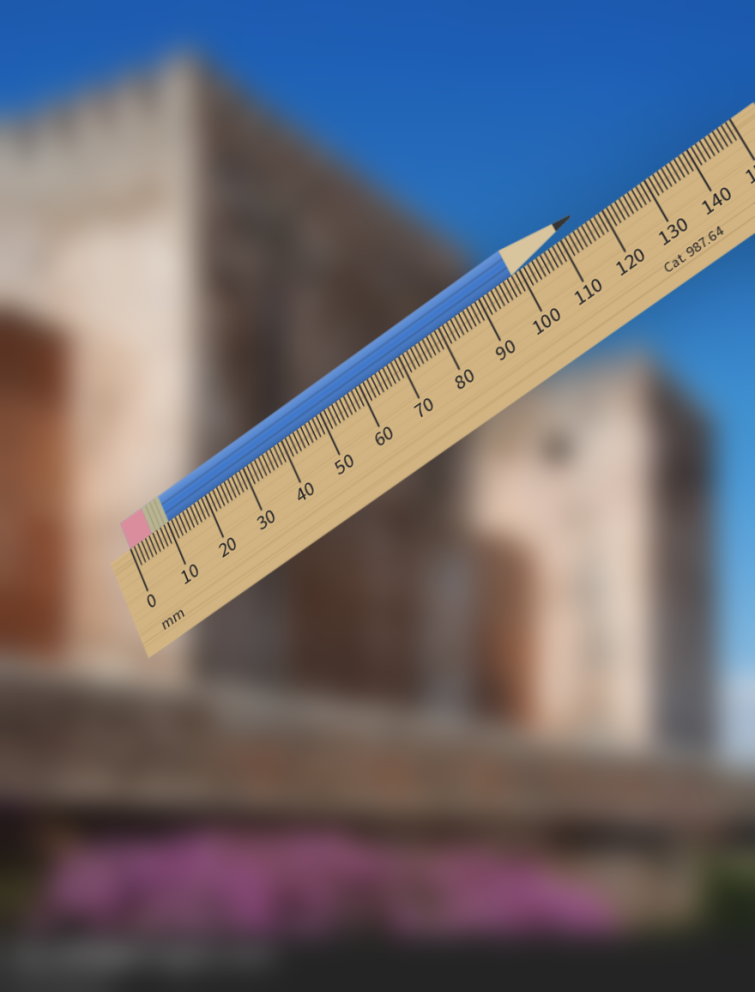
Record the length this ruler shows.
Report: 114 mm
